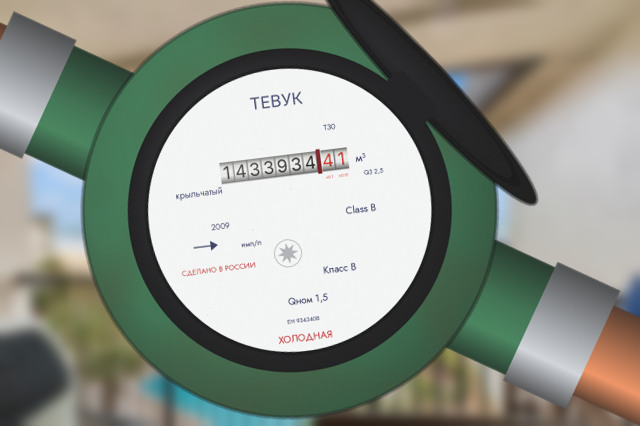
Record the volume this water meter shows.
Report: 1433934.41 m³
